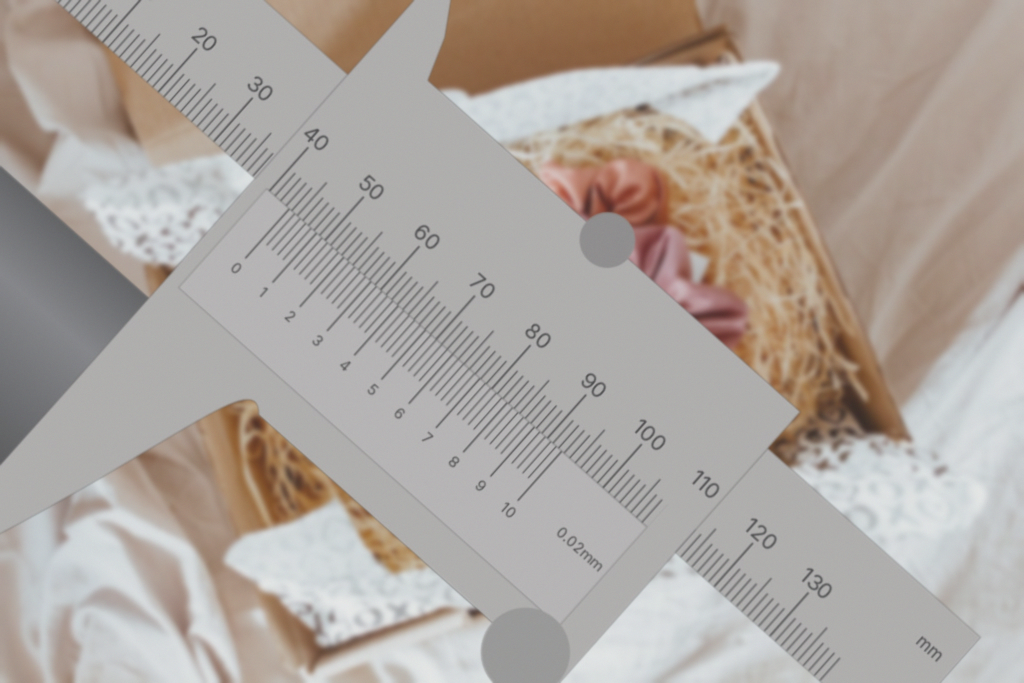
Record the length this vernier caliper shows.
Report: 43.6 mm
